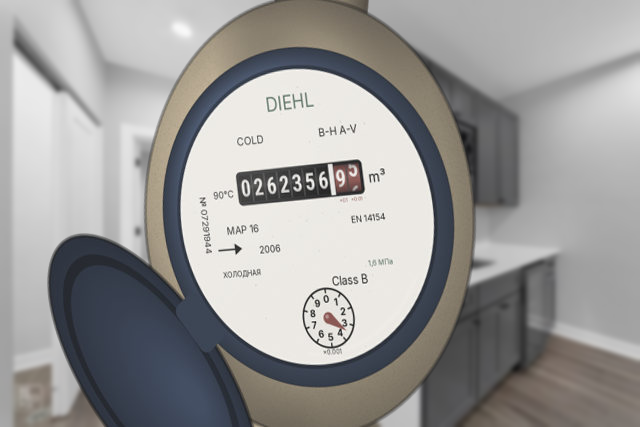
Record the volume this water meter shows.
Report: 262356.953 m³
